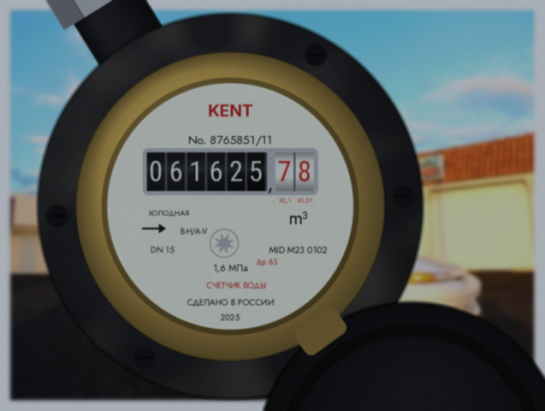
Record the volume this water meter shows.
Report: 61625.78 m³
